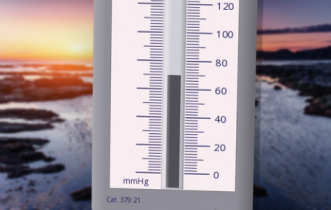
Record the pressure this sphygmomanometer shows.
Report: 70 mmHg
